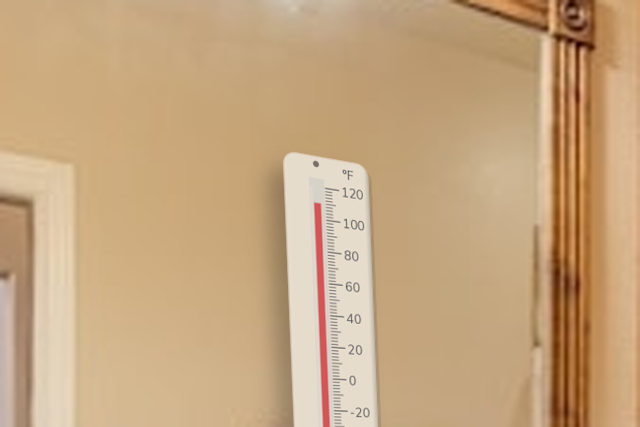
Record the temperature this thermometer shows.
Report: 110 °F
